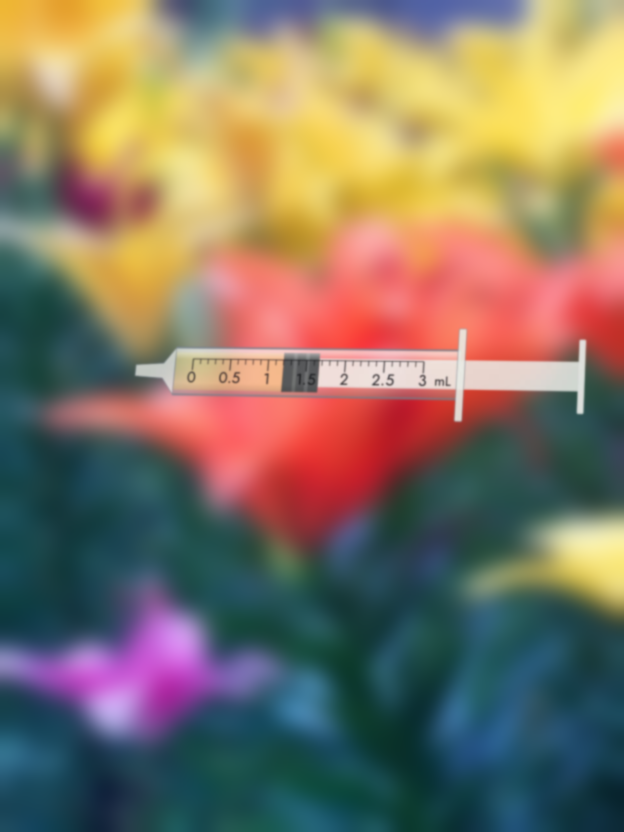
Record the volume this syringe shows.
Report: 1.2 mL
